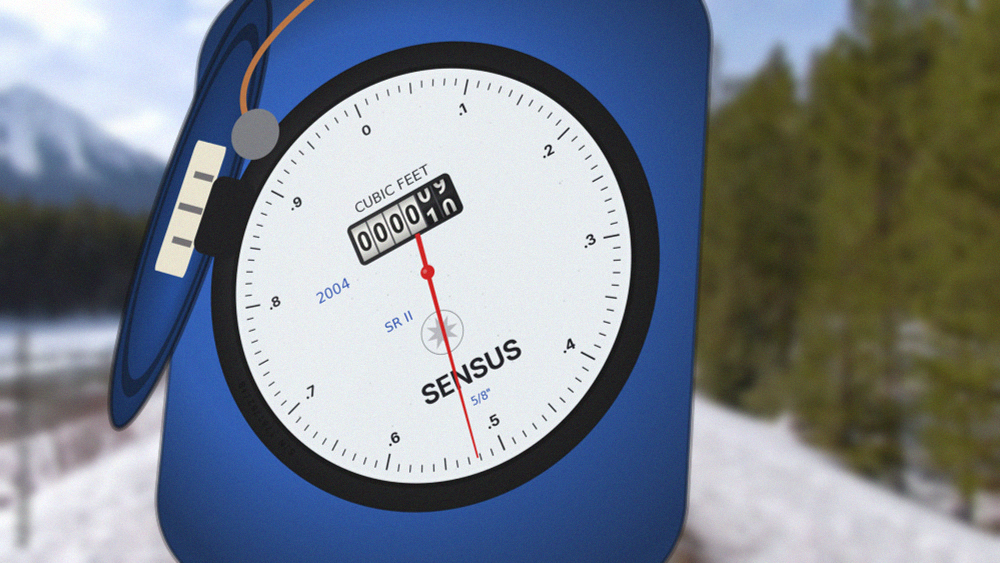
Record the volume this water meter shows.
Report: 9.52 ft³
